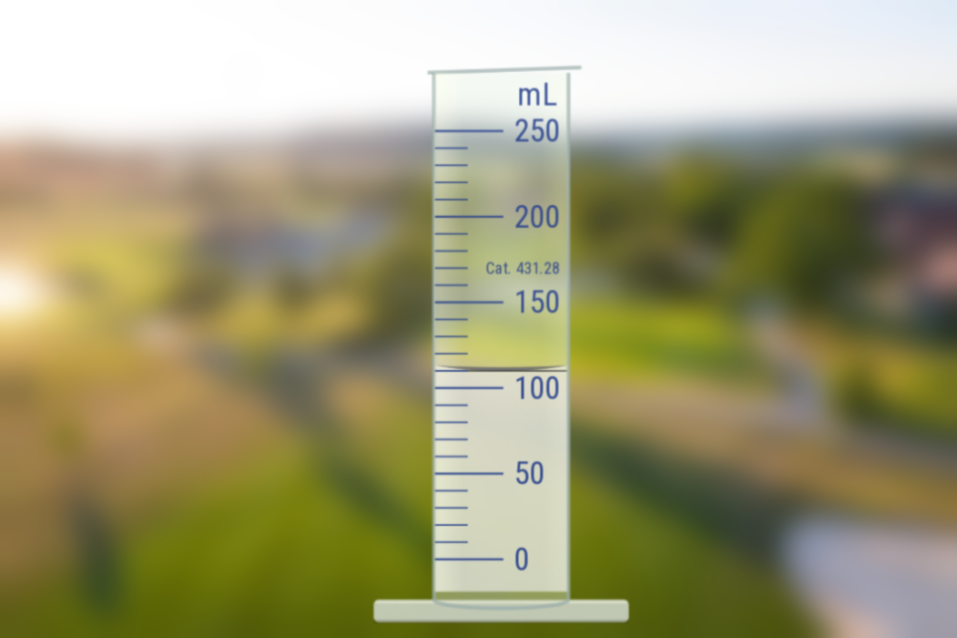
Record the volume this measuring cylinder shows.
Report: 110 mL
